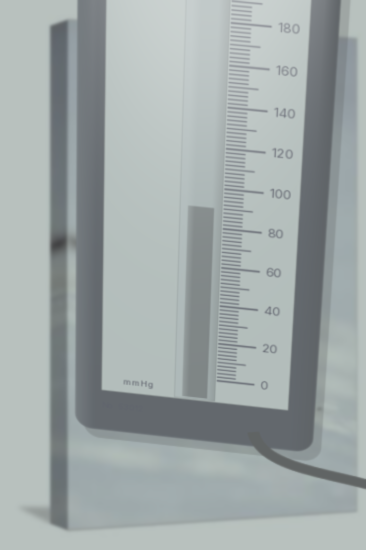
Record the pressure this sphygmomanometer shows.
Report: 90 mmHg
